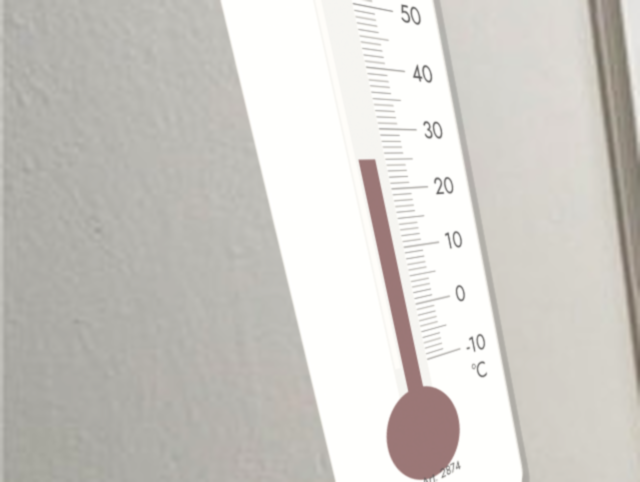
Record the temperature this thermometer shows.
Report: 25 °C
